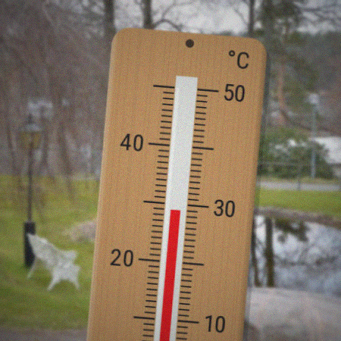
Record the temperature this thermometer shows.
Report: 29 °C
